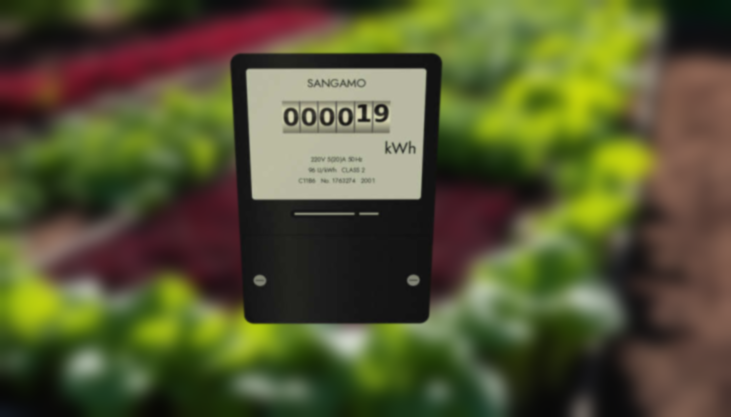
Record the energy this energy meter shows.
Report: 19 kWh
